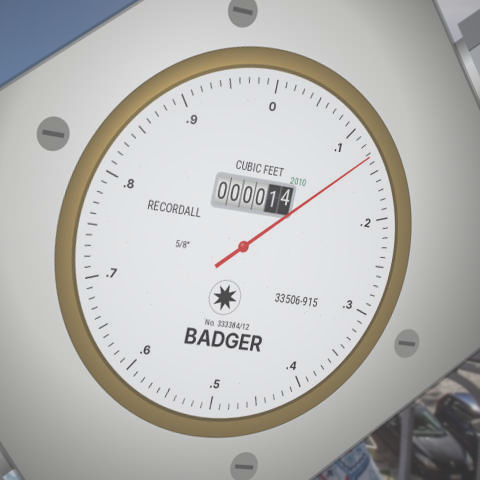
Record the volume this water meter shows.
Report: 14.13 ft³
